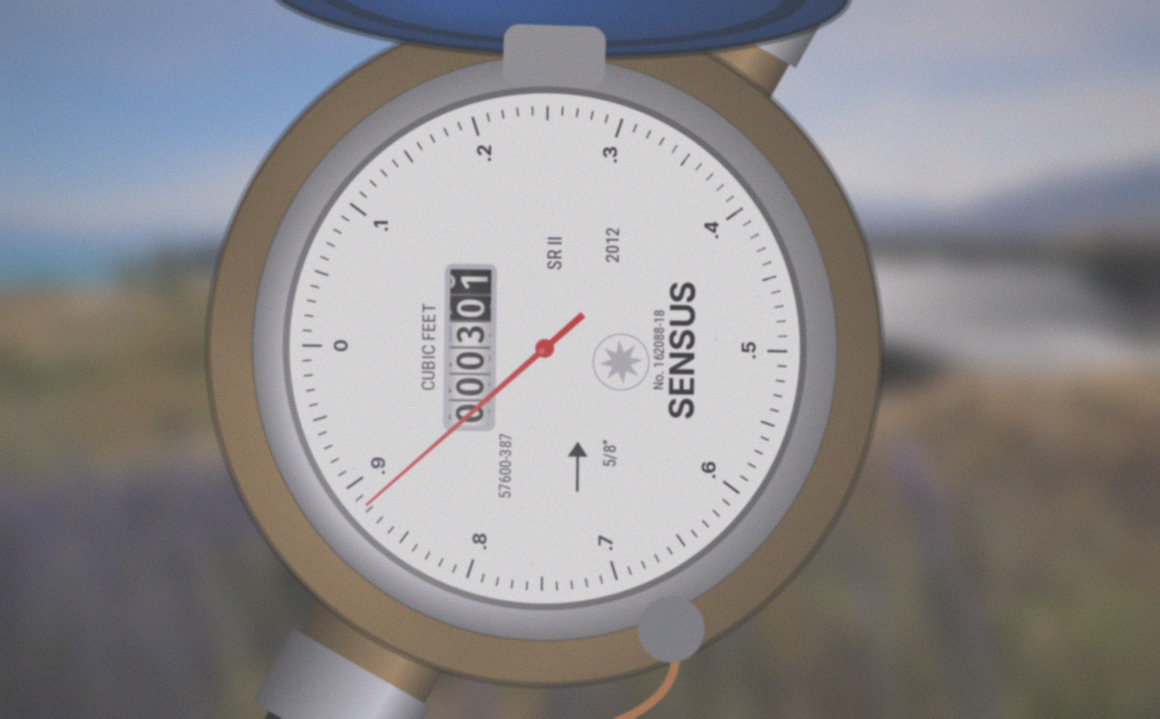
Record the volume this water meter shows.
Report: 300.88 ft³
